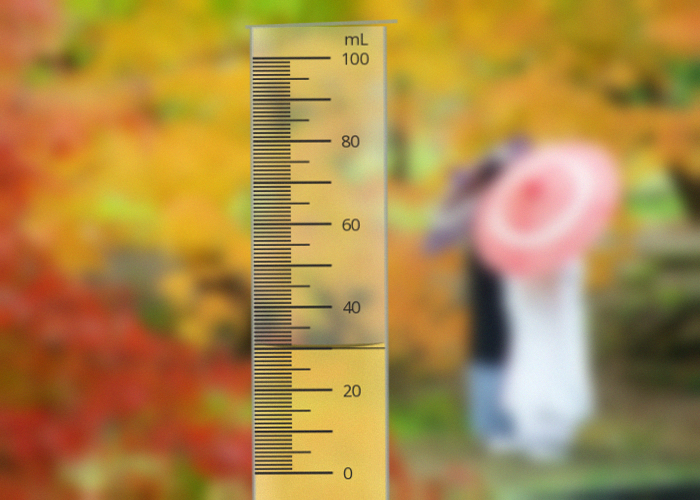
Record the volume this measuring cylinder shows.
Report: 30 mL
